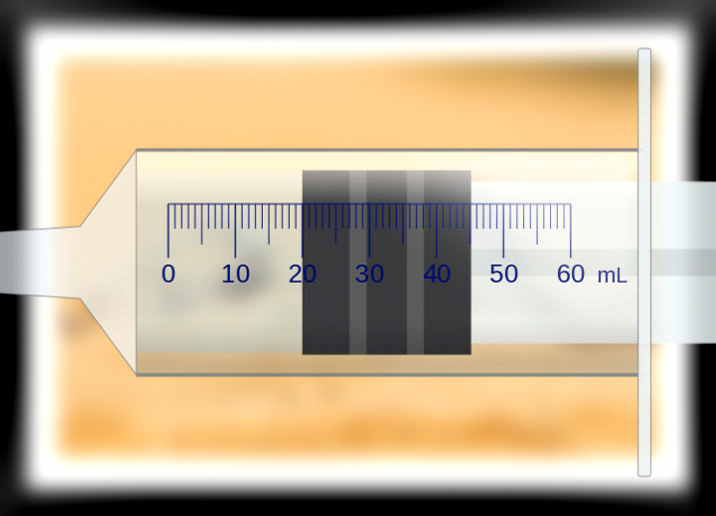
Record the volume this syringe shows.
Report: 20 mL
